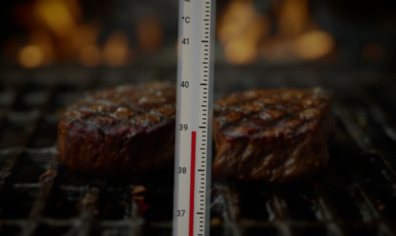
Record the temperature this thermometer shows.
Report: 38.9 °C
